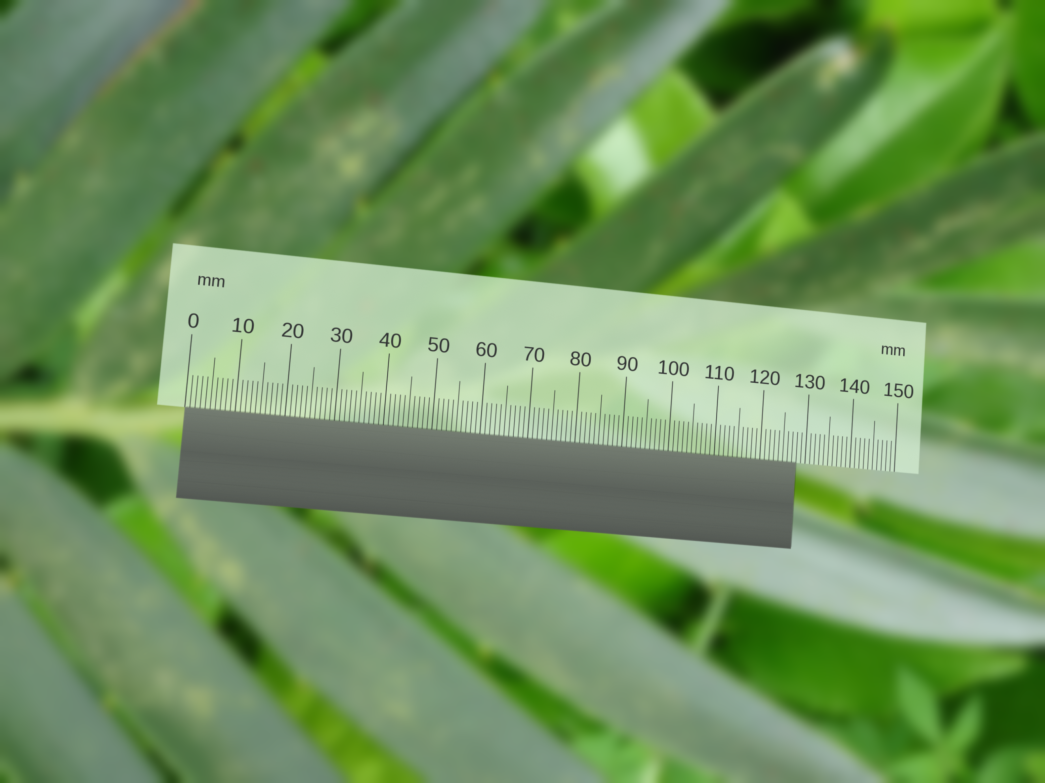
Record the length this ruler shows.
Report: 128 mm
